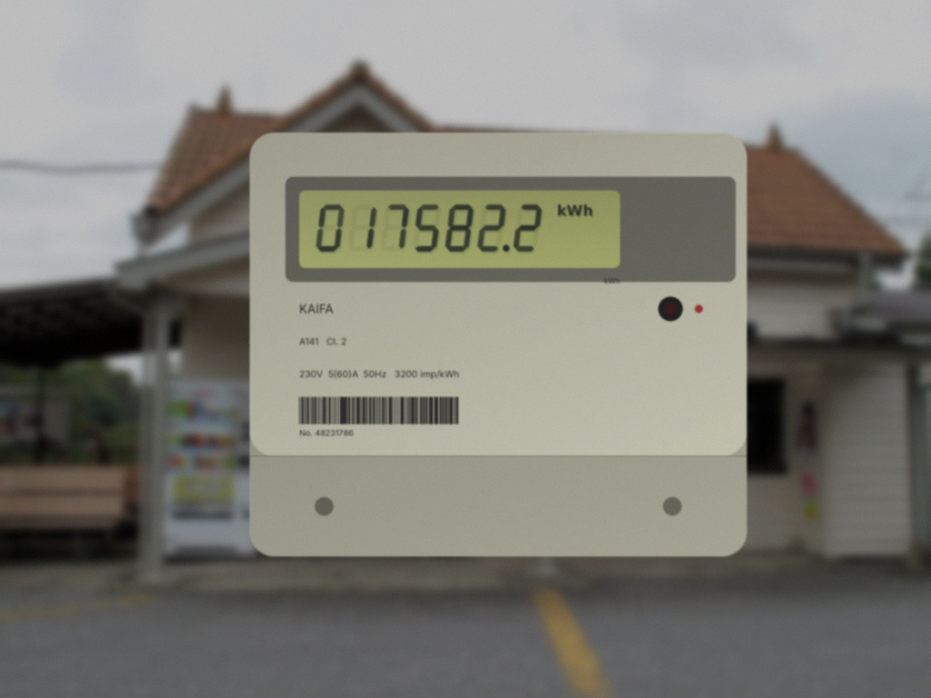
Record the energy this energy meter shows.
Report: 17582.2 kWh
